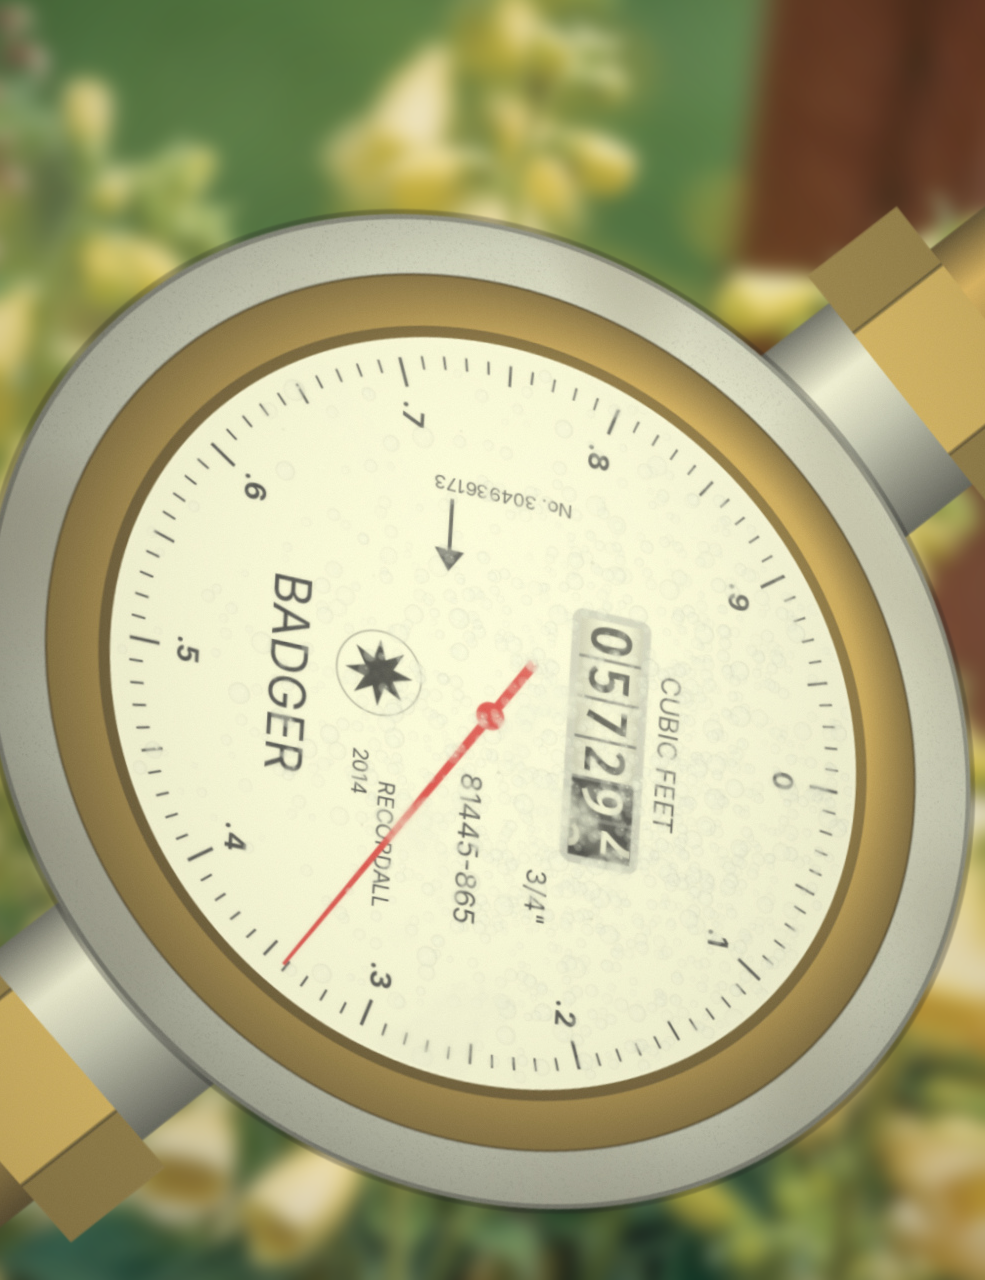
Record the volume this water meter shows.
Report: 57292.34 ft³
